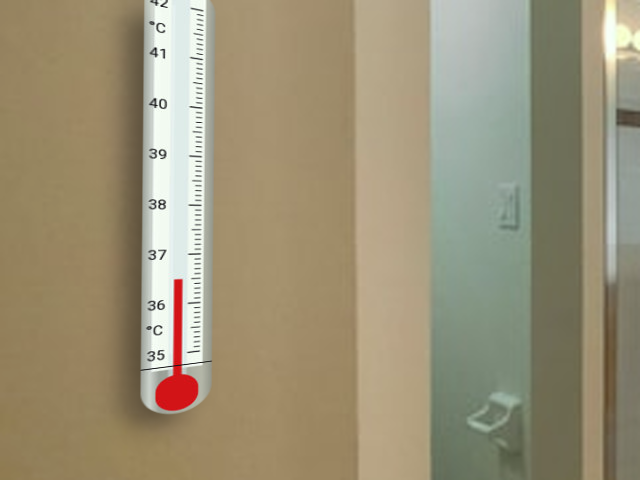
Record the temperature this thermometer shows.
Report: 36.5 °C
